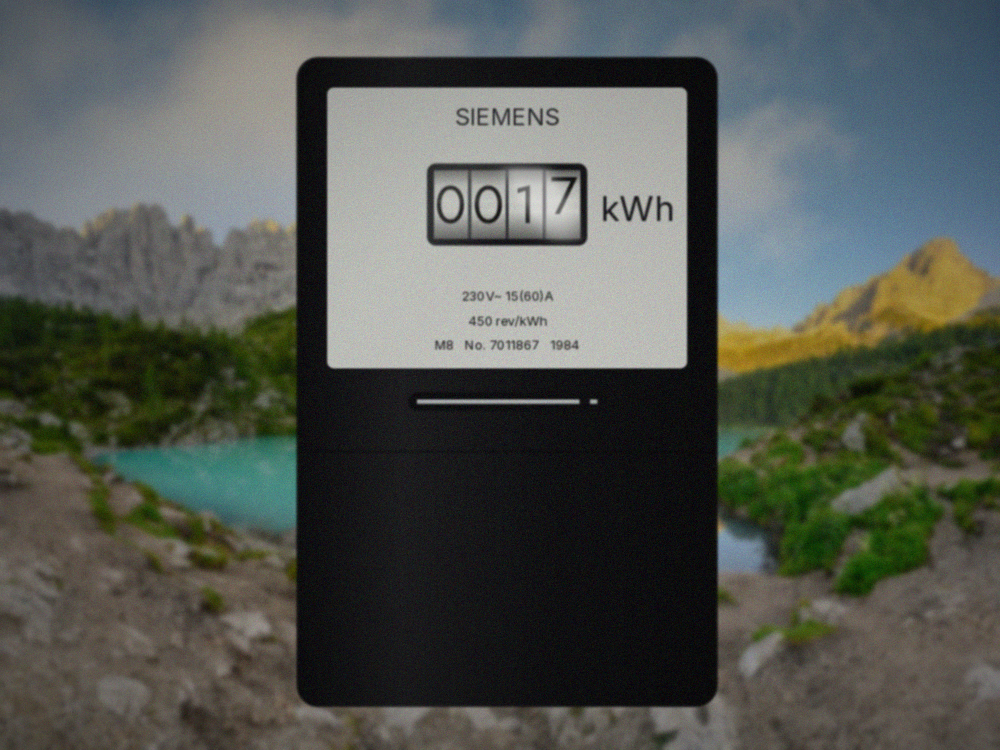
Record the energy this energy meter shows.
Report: 17 kWh
